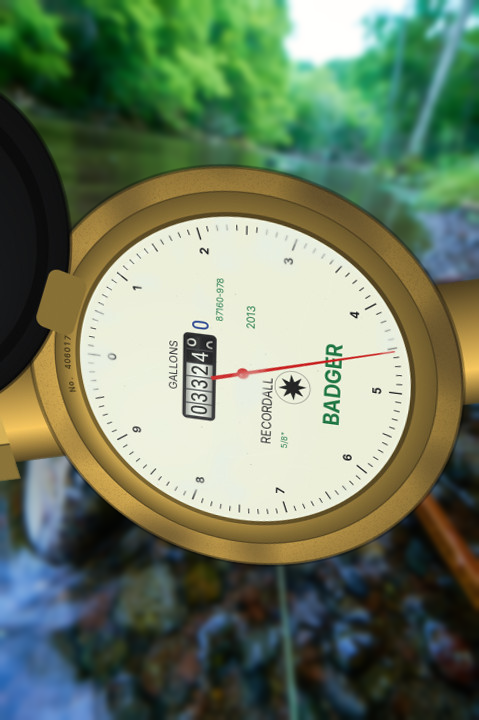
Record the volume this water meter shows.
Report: 332484.5 gal
